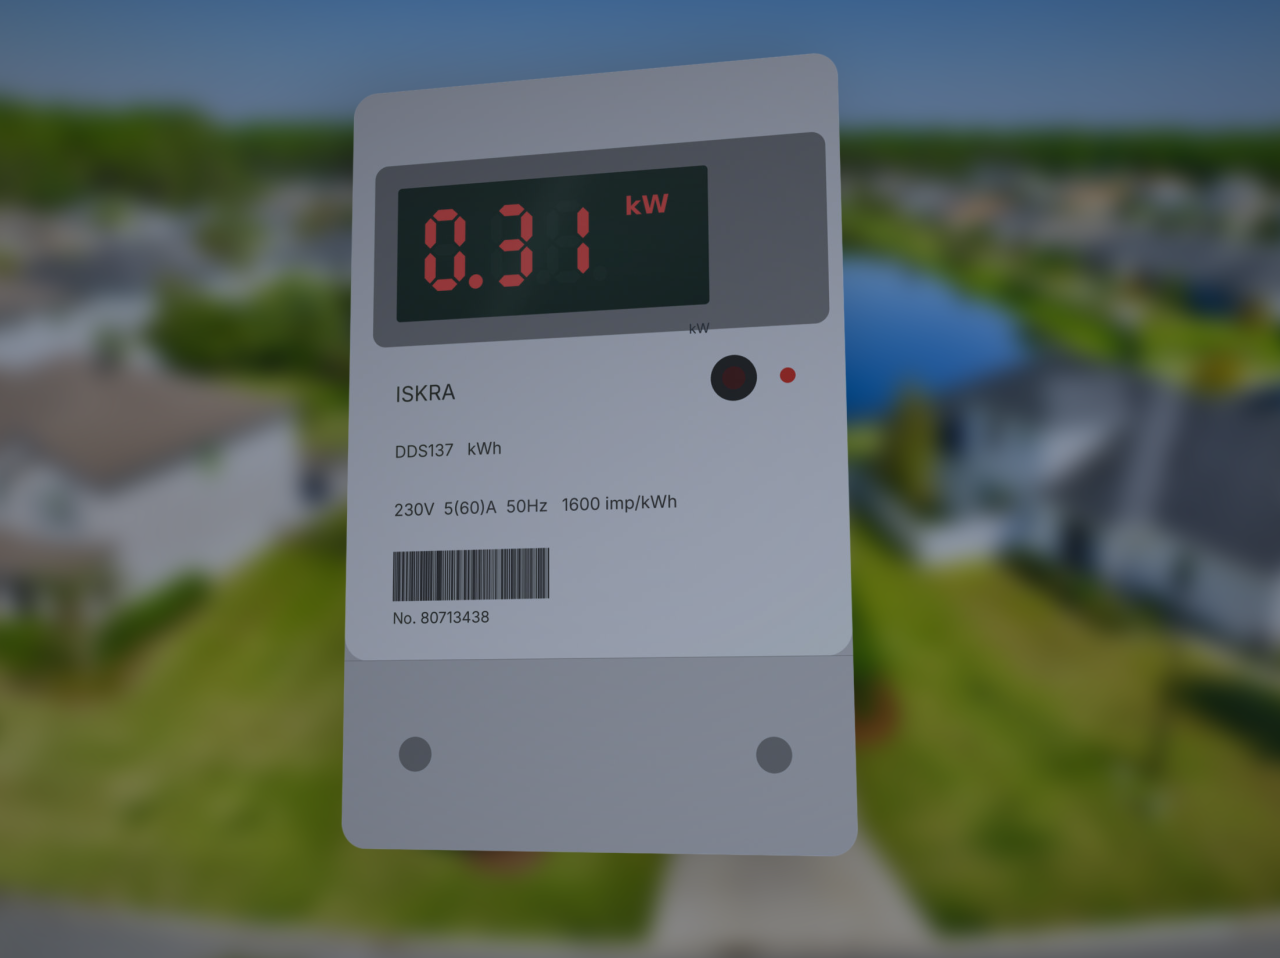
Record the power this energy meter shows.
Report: 0.31 kW
